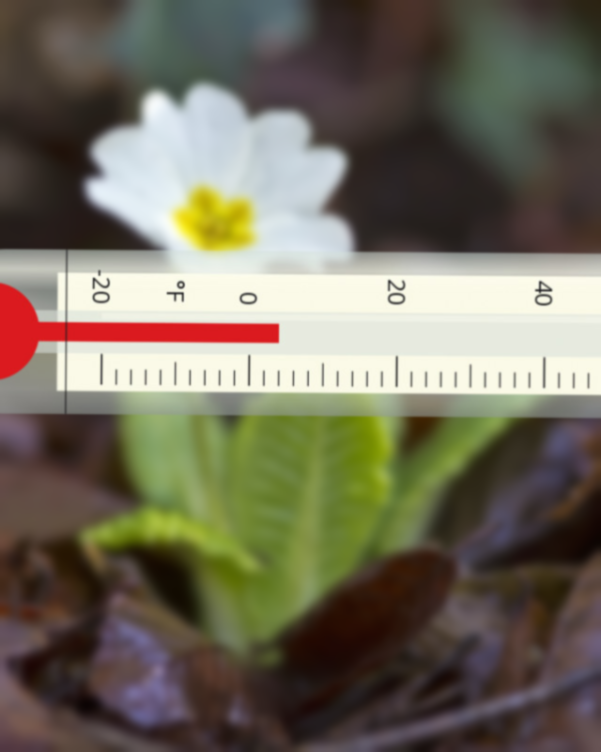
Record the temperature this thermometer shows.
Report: 4 °F
